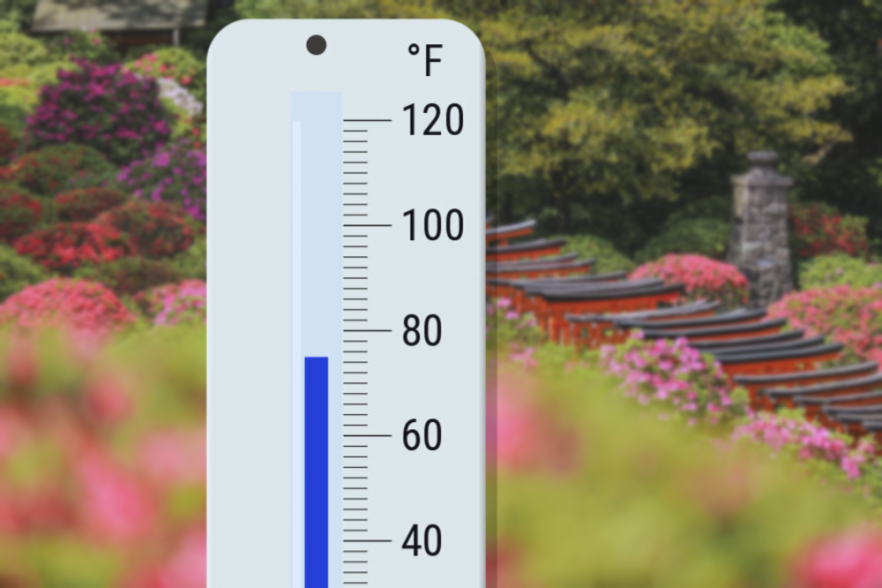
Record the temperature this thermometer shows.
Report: 75 °F
